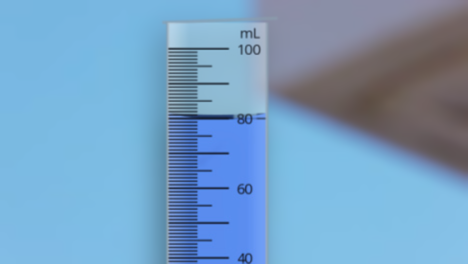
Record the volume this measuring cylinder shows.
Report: 80 mL
